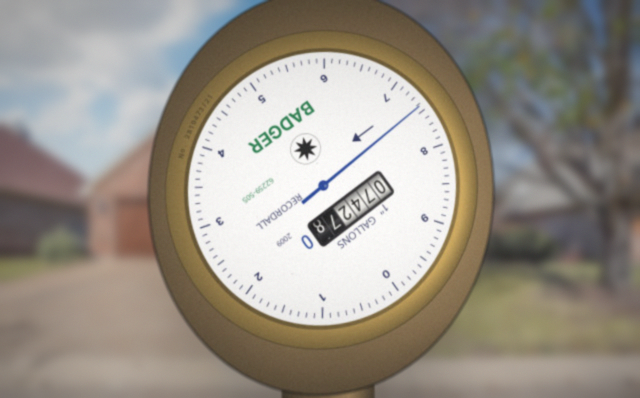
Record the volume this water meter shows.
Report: 742777.4 gal
